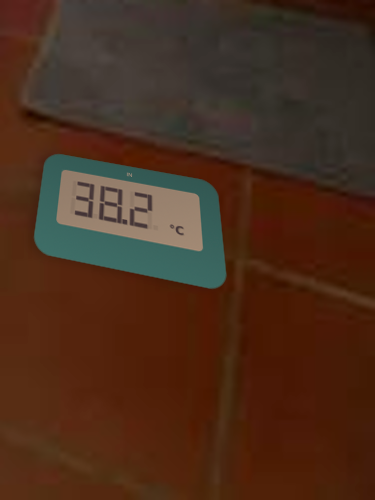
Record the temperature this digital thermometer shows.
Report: 38.2 °C
